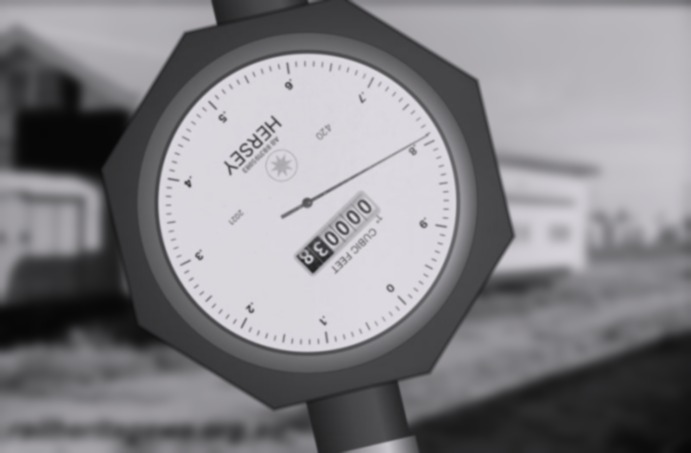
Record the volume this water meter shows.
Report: 37.79 ft³
